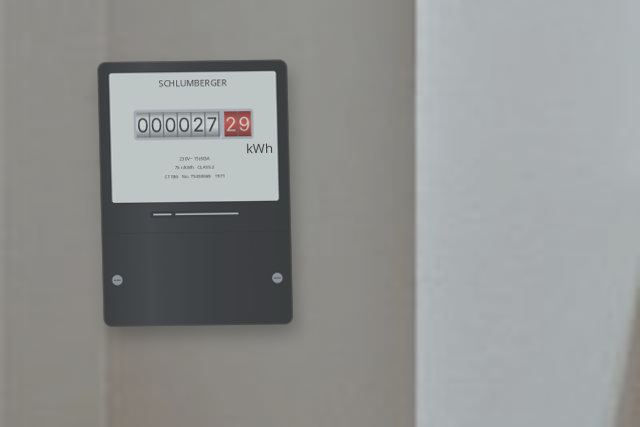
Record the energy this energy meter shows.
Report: 27.29 kWh
